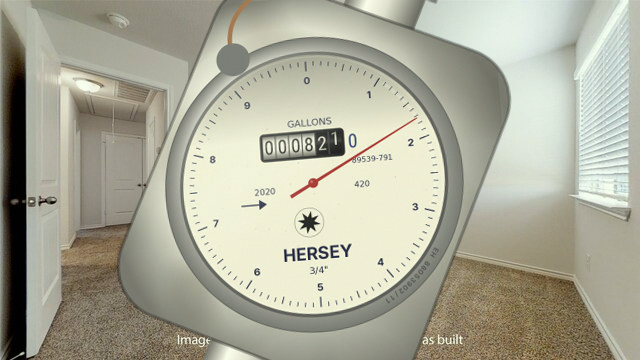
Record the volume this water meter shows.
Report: 8211.7 gal
